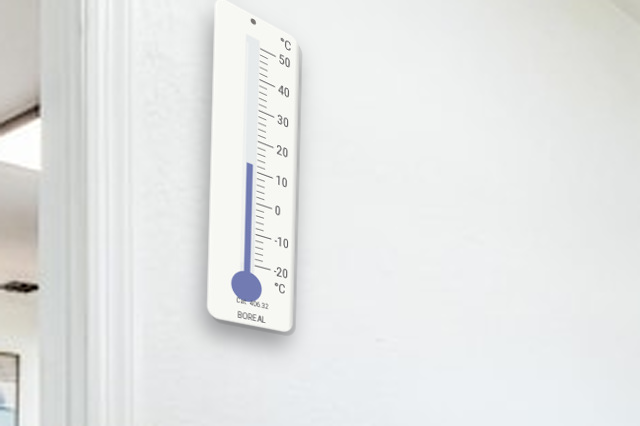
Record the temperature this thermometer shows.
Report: 12 °C
